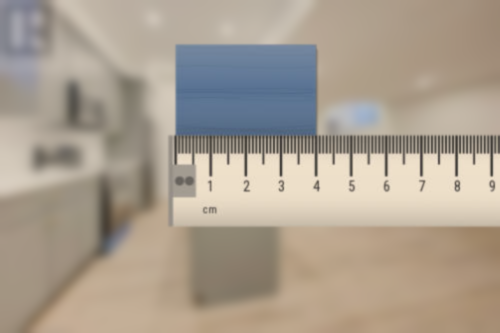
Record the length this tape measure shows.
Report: 4 cm
